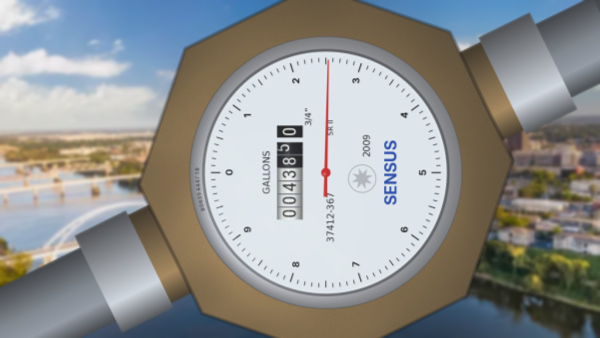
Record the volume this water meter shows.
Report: 43852.5 gal
